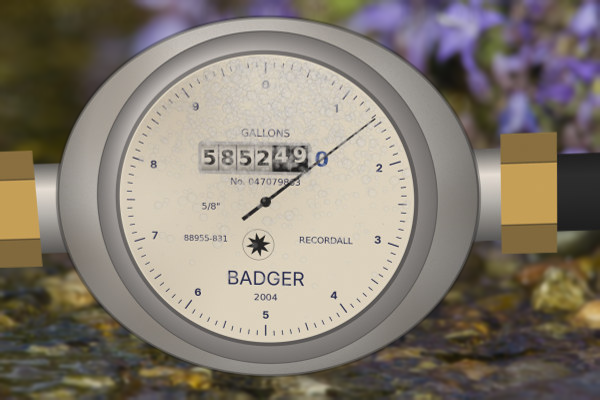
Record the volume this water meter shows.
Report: 5852491.4 gal
